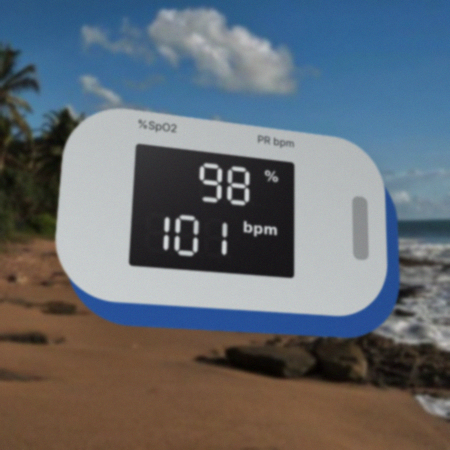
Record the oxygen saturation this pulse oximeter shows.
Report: 98 %
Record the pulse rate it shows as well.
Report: 101 bpm
